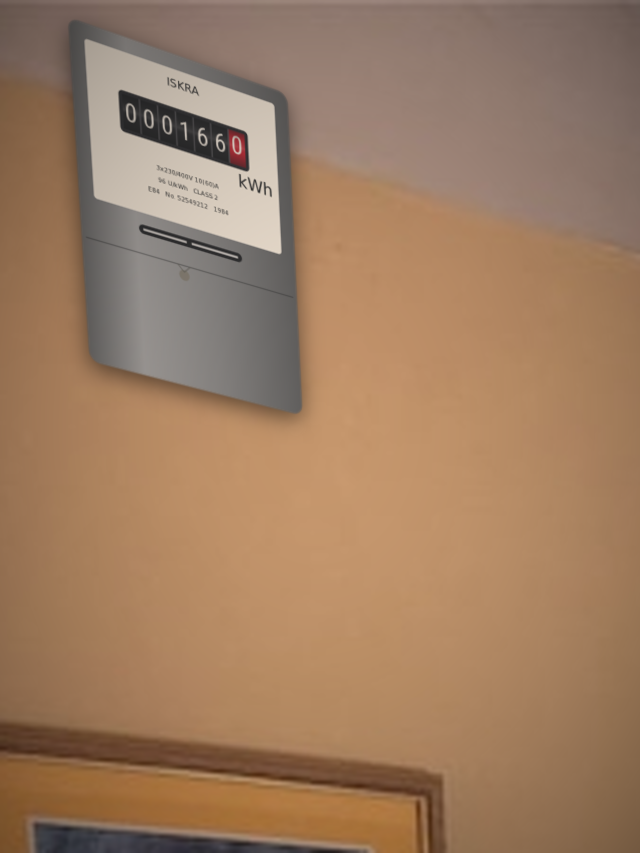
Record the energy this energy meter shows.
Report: 166.0 kWh
